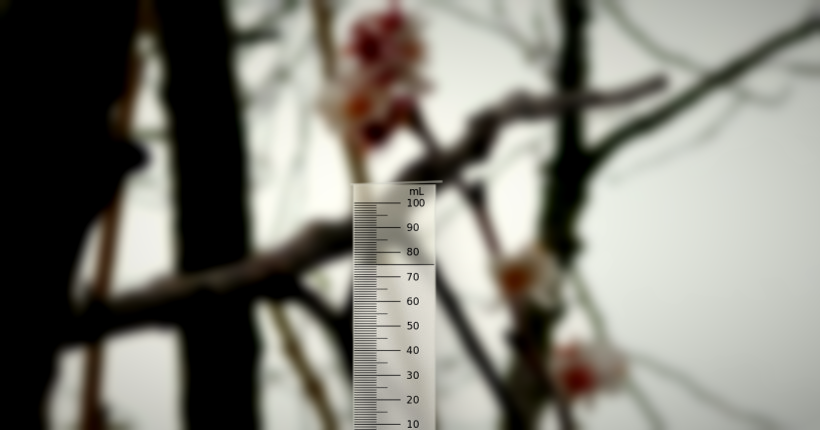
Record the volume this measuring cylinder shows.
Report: 75 mL
